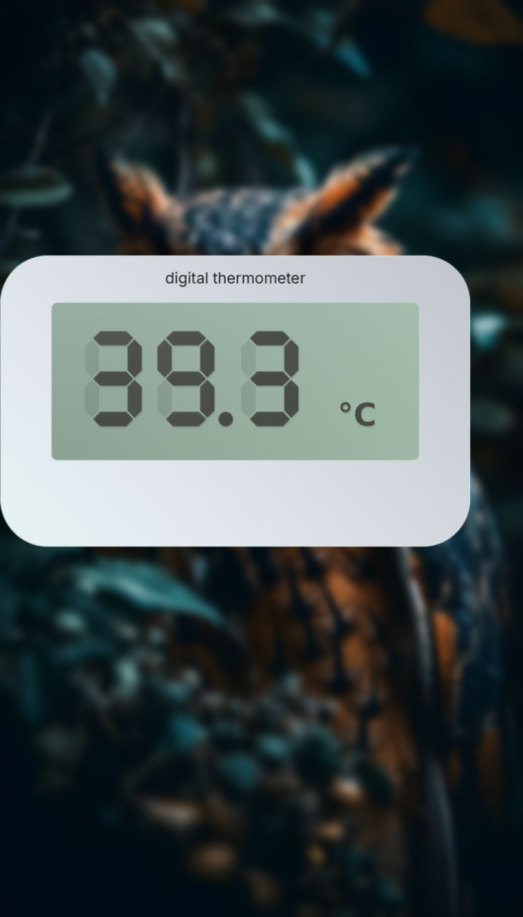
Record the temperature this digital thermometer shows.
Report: 39.3 °C
